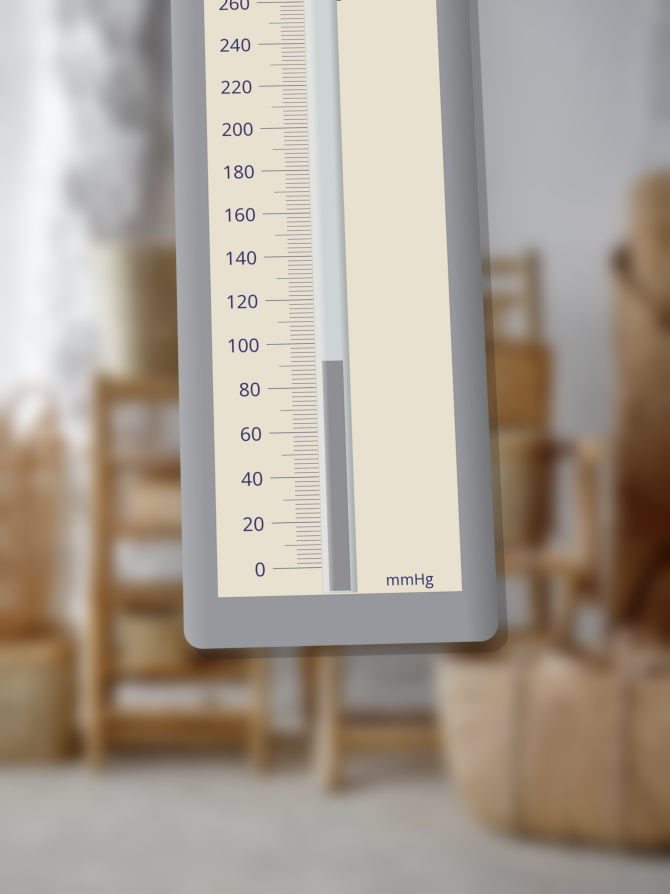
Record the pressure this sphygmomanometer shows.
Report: 92 mmHg
